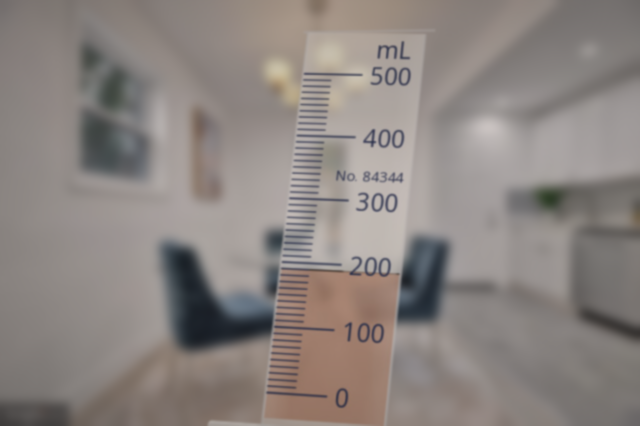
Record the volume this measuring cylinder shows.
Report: 190 mL
